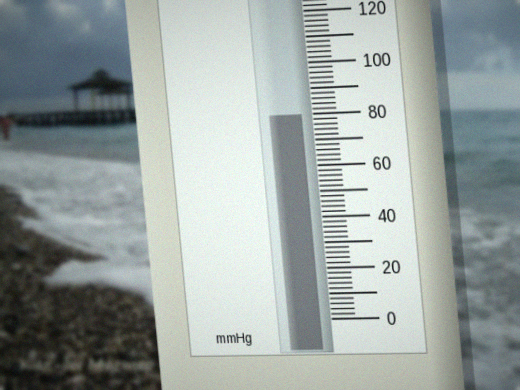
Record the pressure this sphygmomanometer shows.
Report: 80 mmHg
